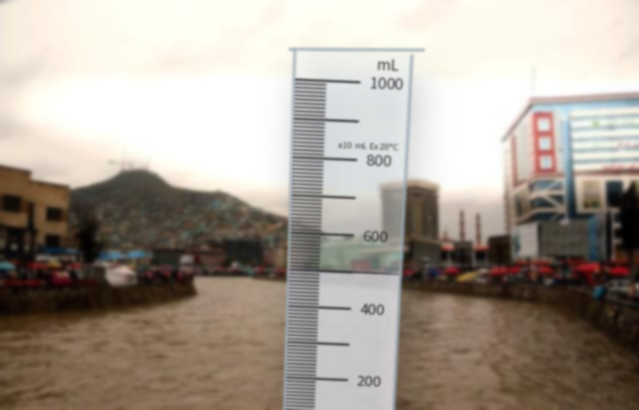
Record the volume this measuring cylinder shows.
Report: 500 mL
